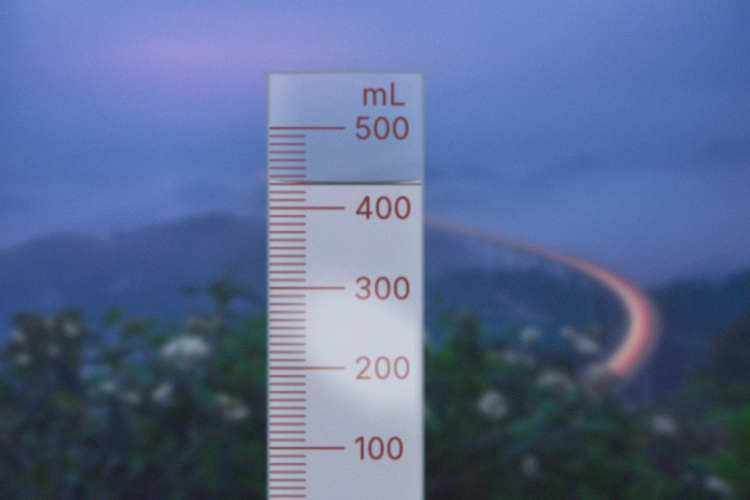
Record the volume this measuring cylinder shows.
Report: 430 mL
